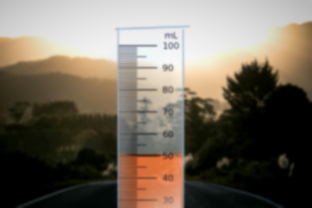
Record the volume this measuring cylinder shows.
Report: 50 mL
